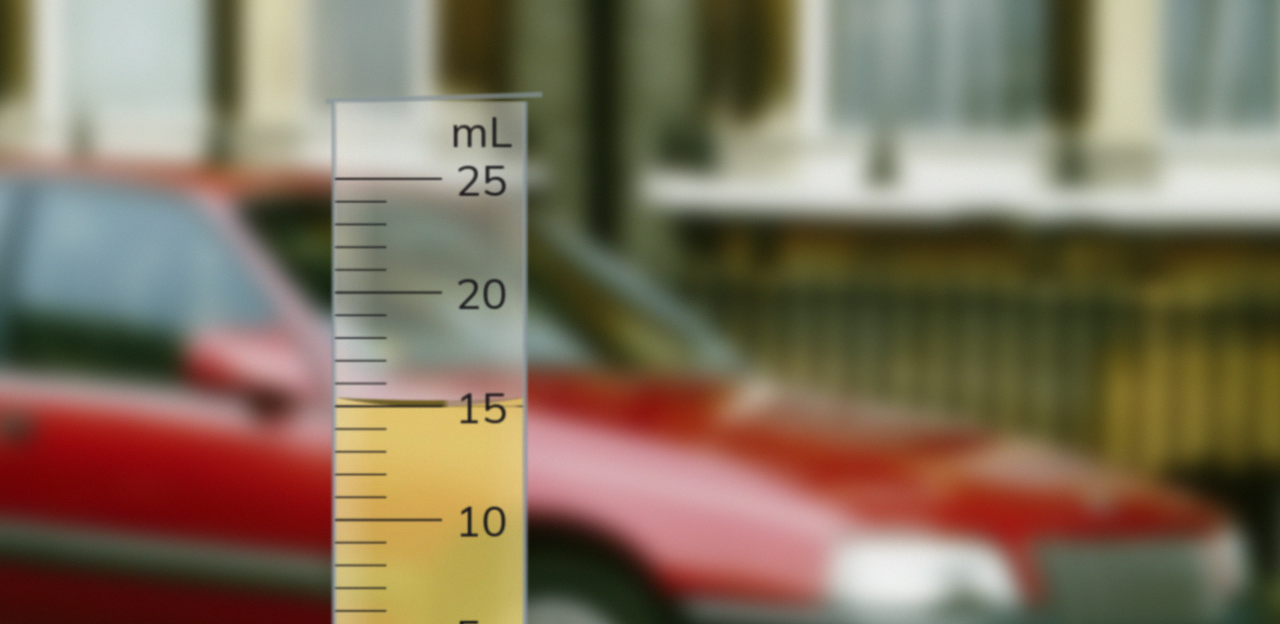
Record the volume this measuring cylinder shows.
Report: 15 mL
